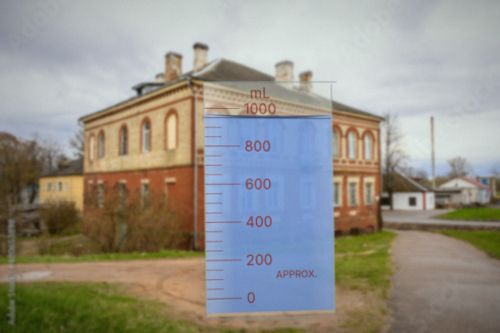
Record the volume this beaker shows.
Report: 950 mL
